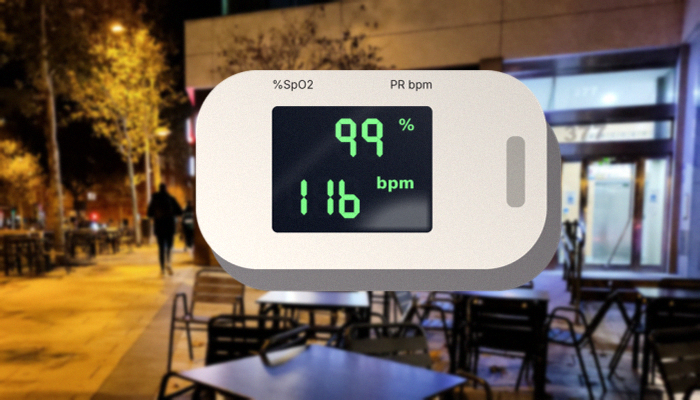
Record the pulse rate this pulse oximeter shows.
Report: 116 bpm
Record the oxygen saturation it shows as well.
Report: 99 %
